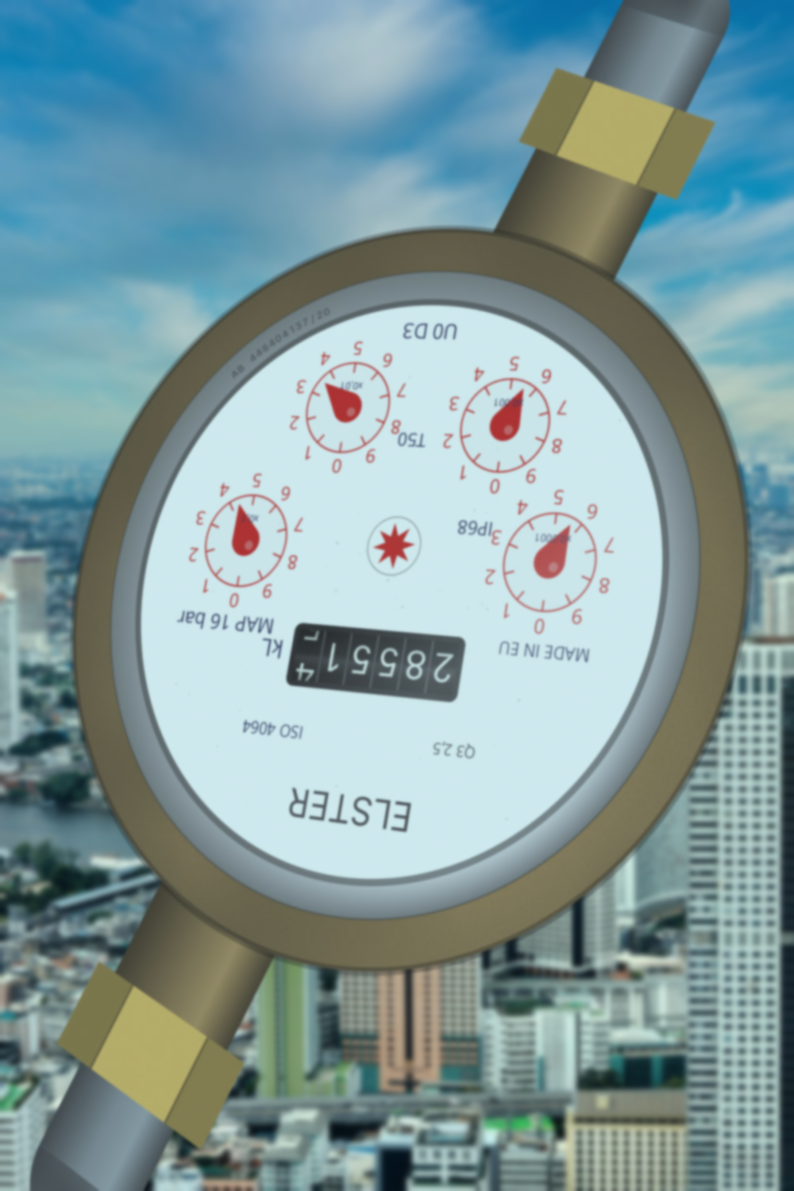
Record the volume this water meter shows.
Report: 285514.4355 kL
